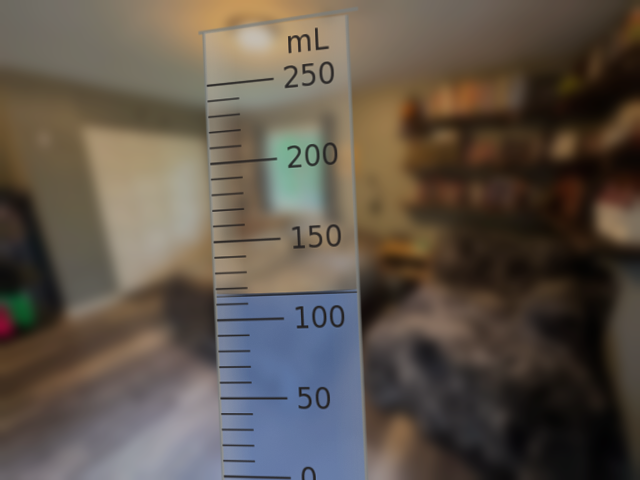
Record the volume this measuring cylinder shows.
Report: 115 mL
